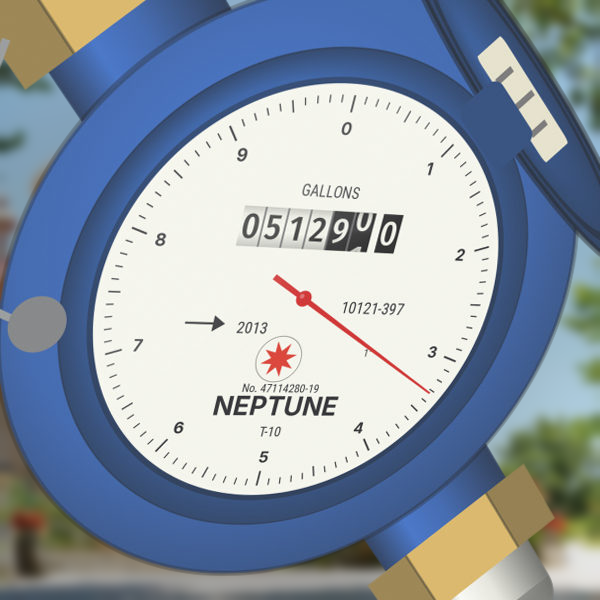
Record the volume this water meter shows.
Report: 512903.3 gal
